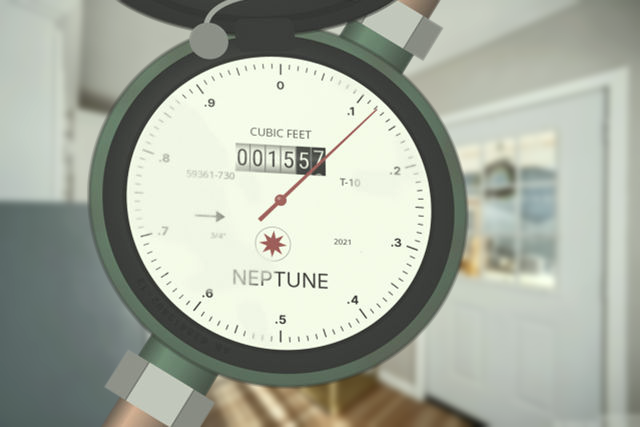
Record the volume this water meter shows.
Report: 1557.12 ft³
